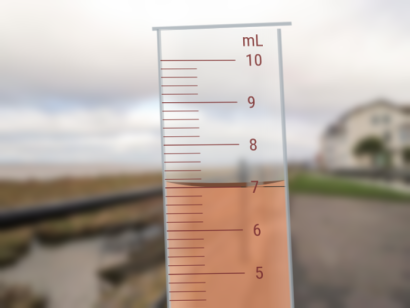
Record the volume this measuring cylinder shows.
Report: 7 mL
